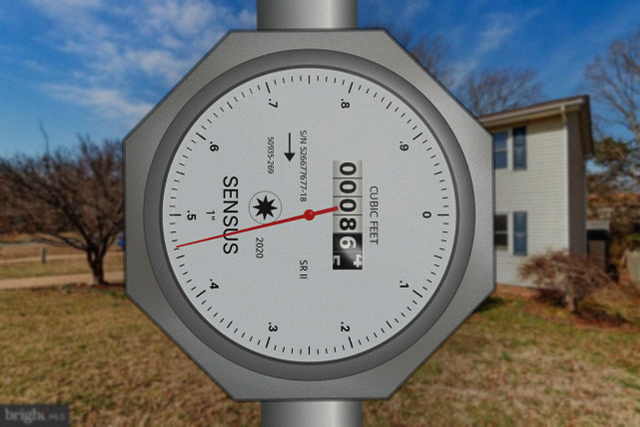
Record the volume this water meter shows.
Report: 864.46 ft³
